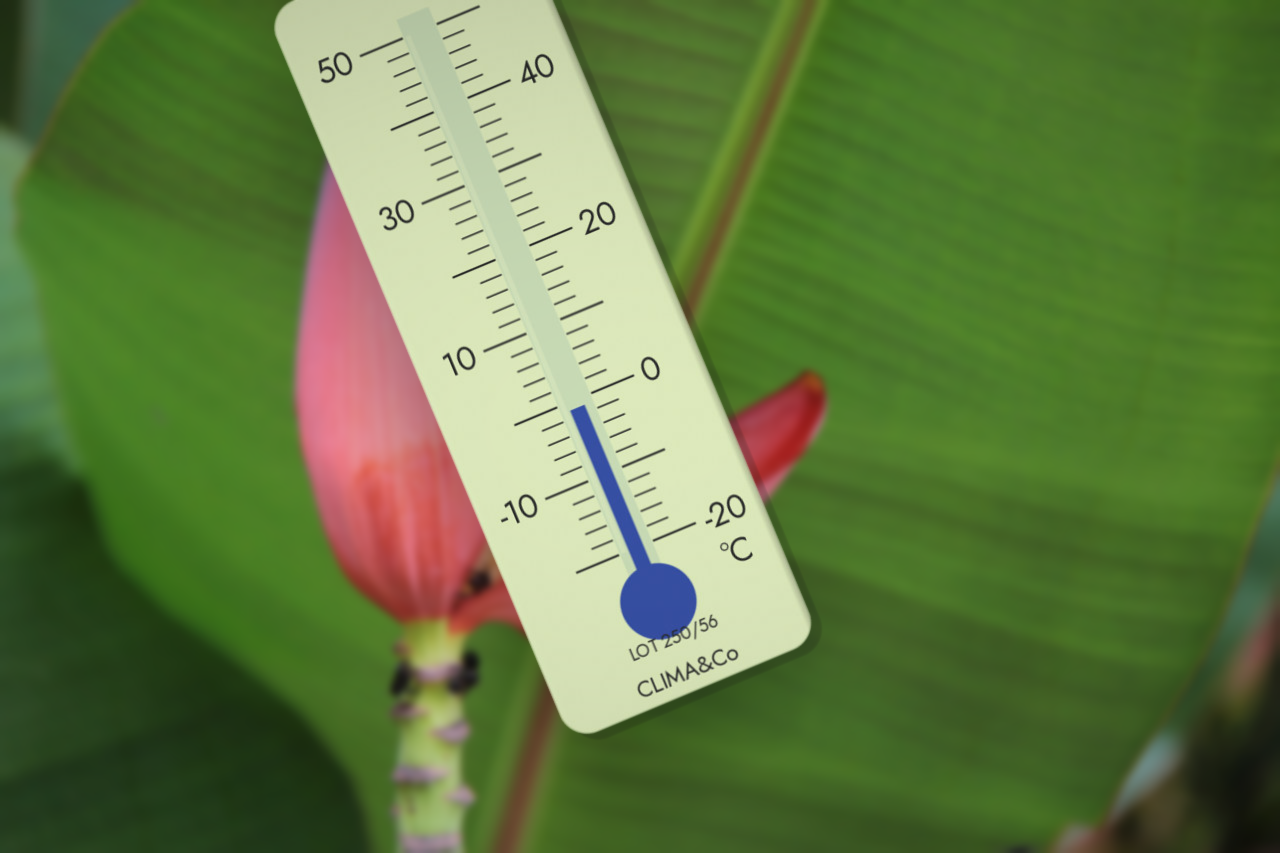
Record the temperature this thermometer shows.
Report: -1 °C
